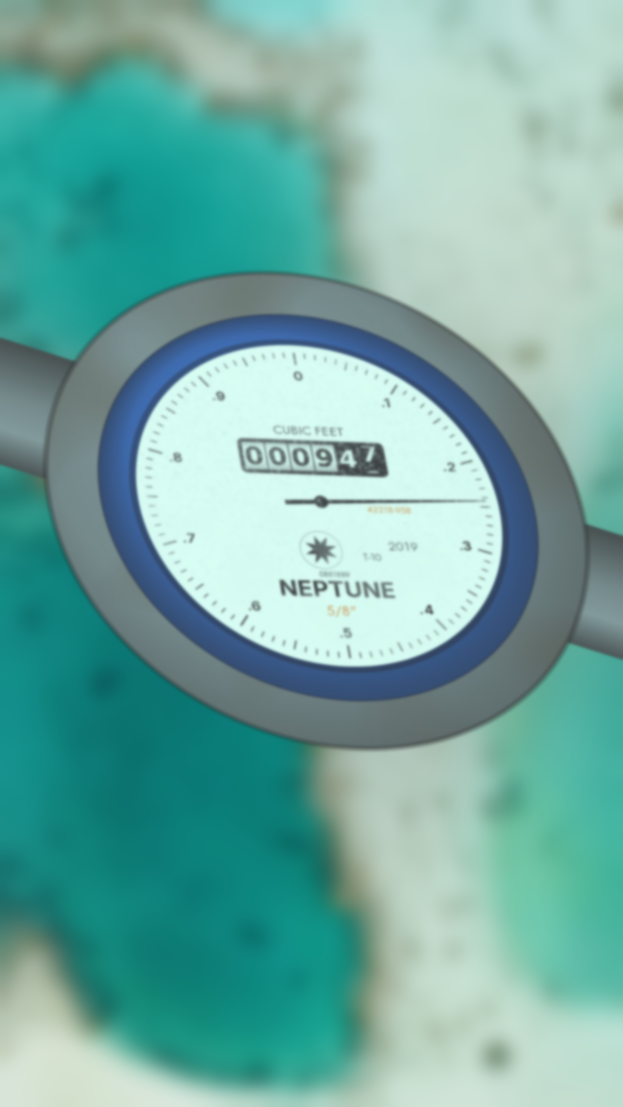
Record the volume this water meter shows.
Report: 947.24 ft³
